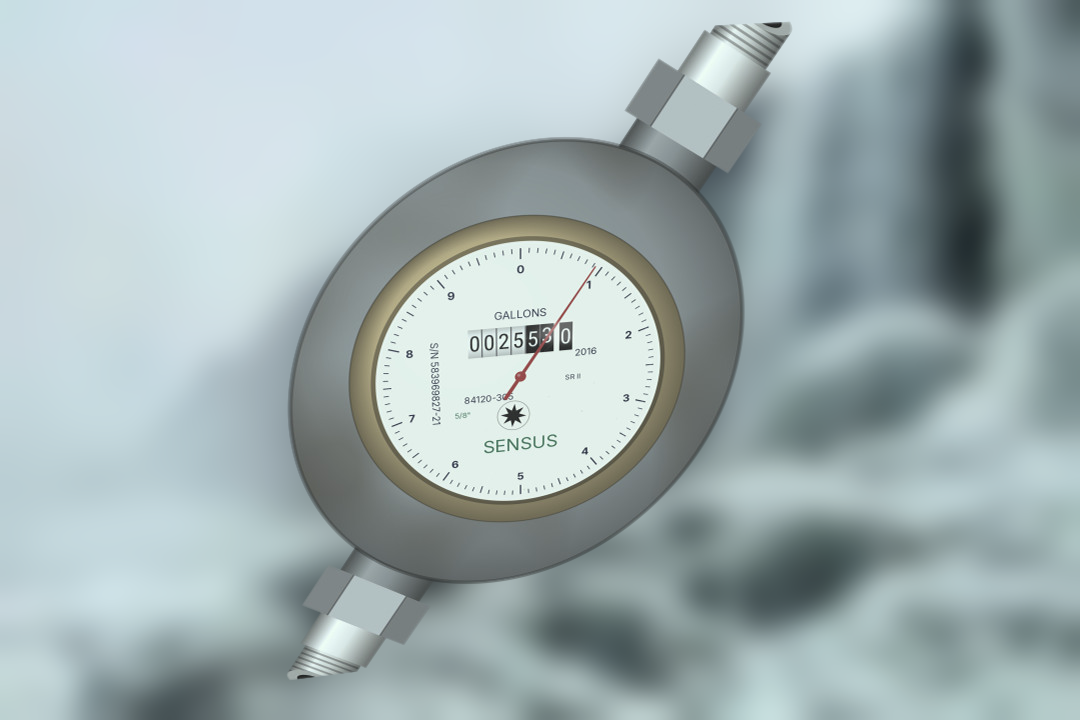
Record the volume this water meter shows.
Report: 25530.9 gal
